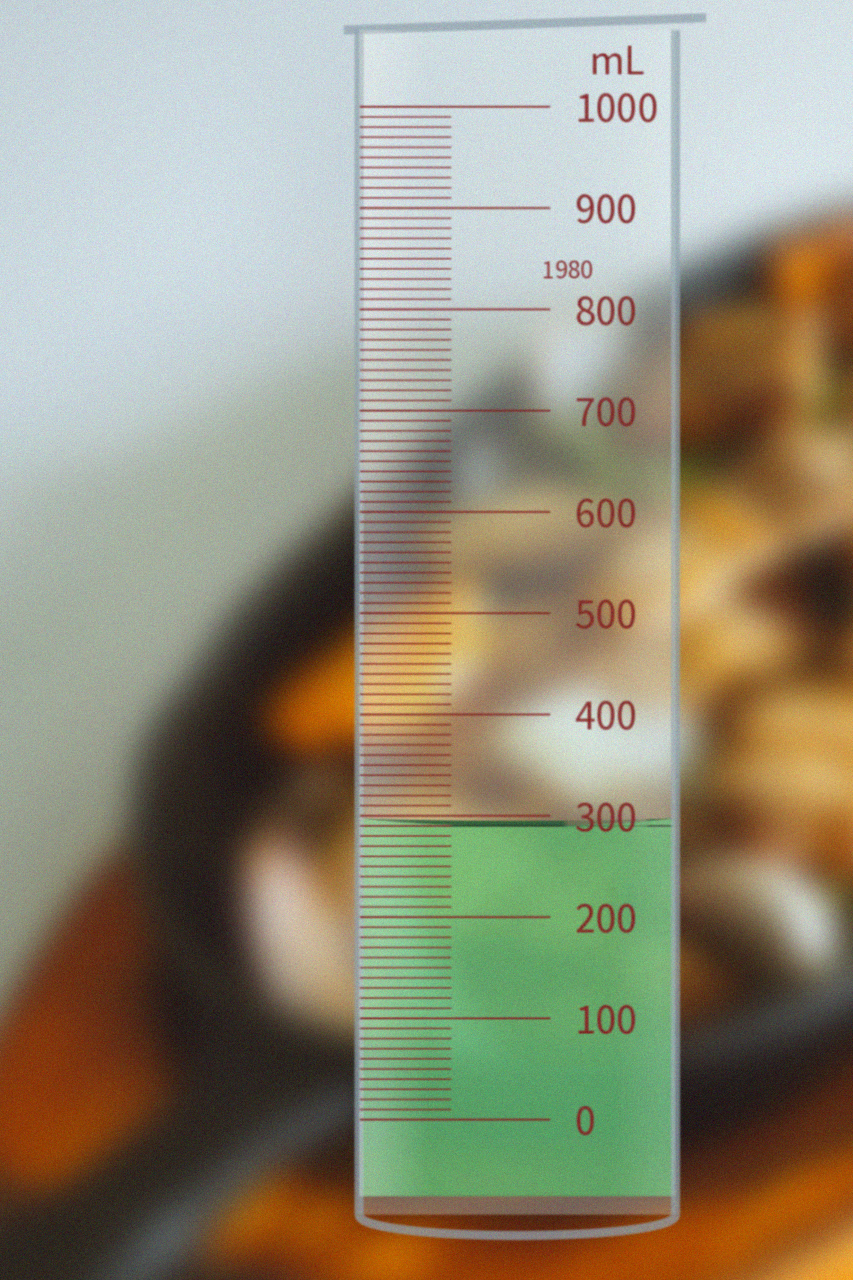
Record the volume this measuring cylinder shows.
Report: 290 mL
